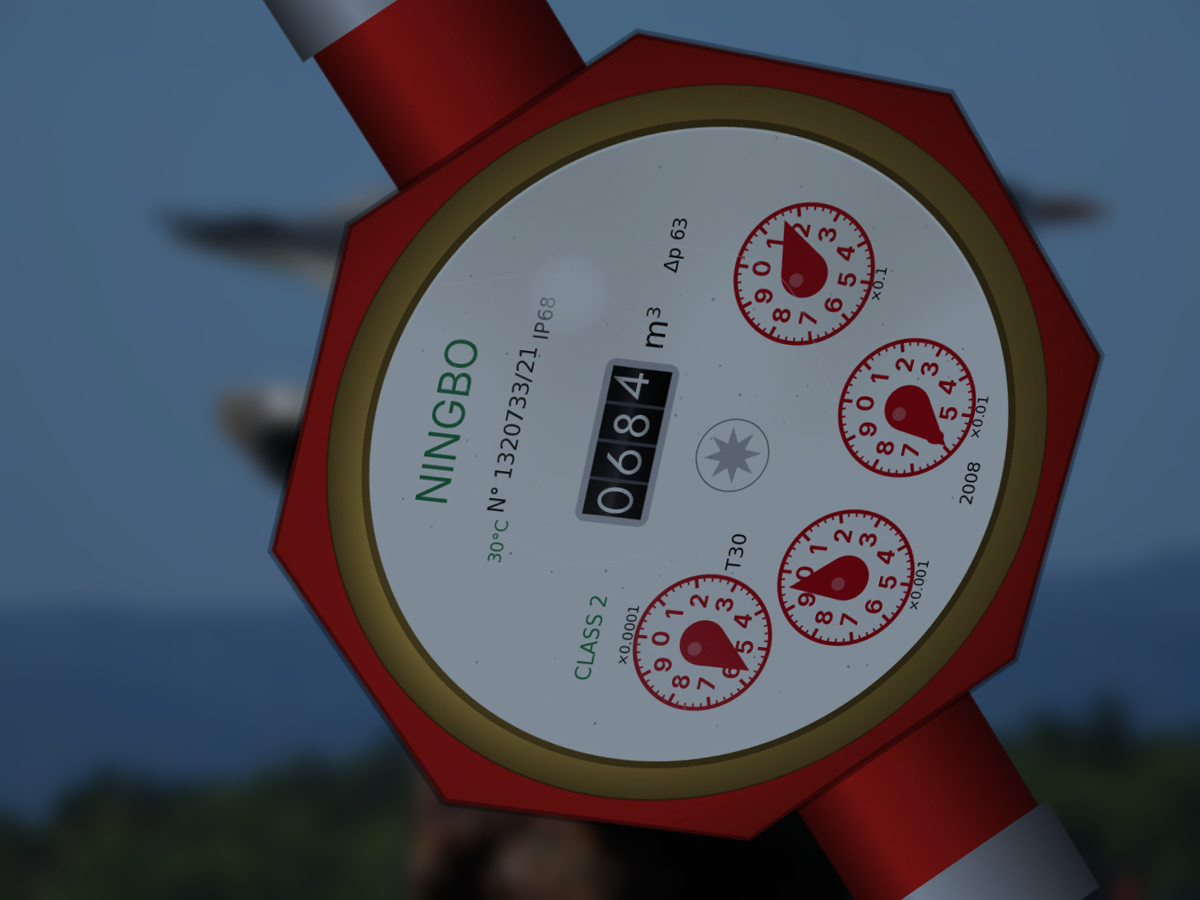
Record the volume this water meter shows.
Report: 684.1595 m³
